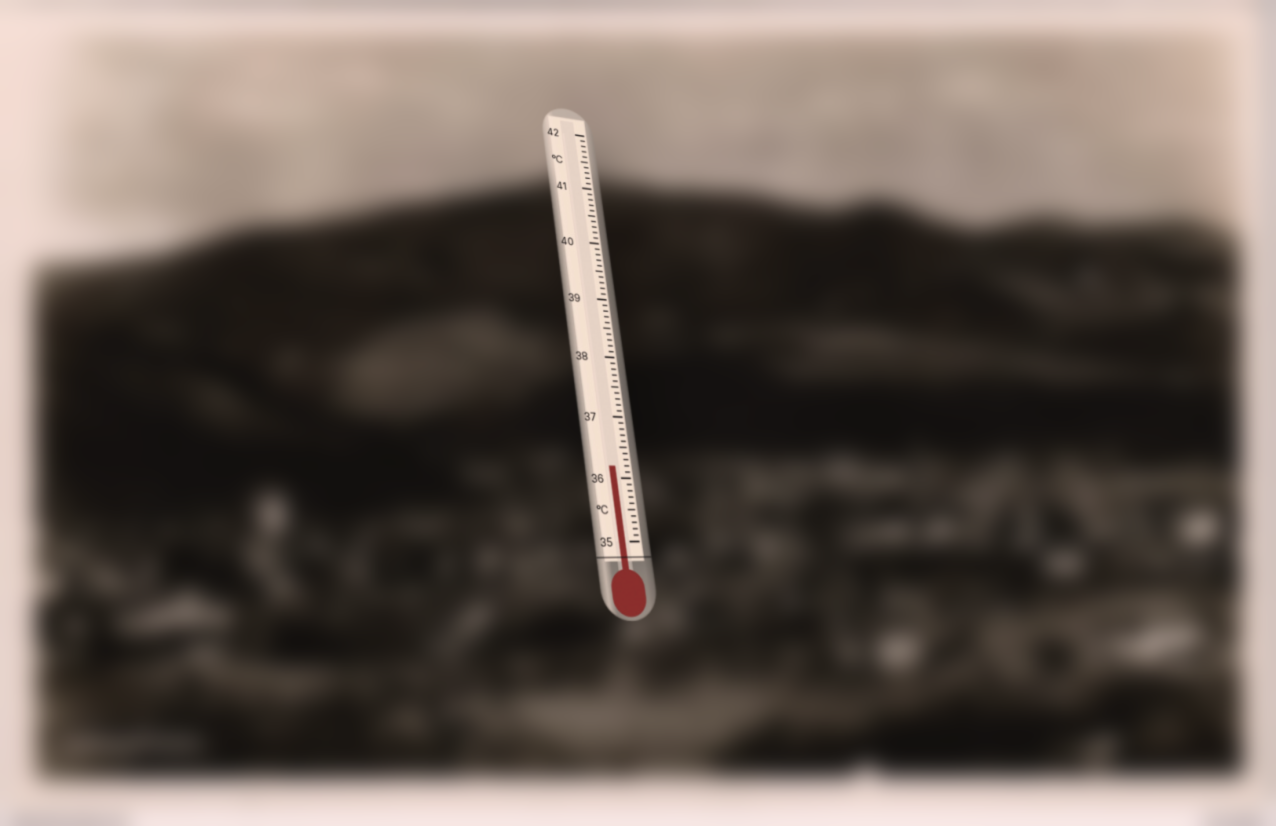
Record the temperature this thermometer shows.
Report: 36.2 °C
